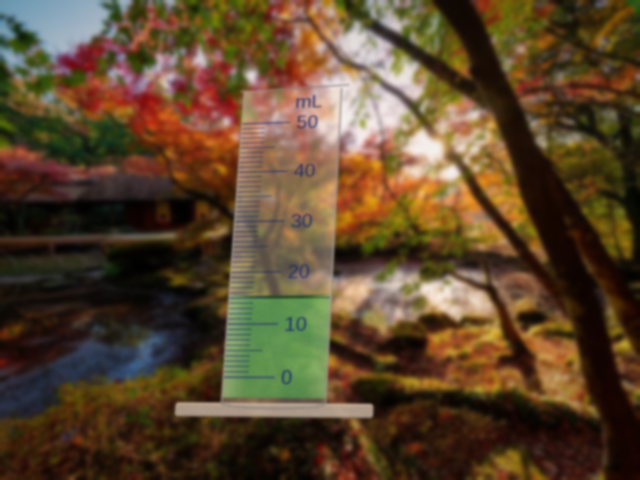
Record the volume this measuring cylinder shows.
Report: 15 mL
